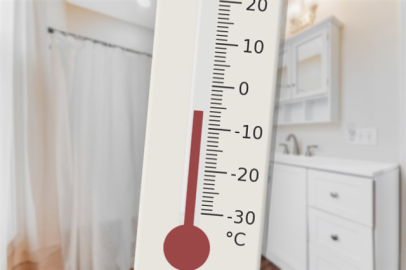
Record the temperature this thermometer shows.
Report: -6 °C
